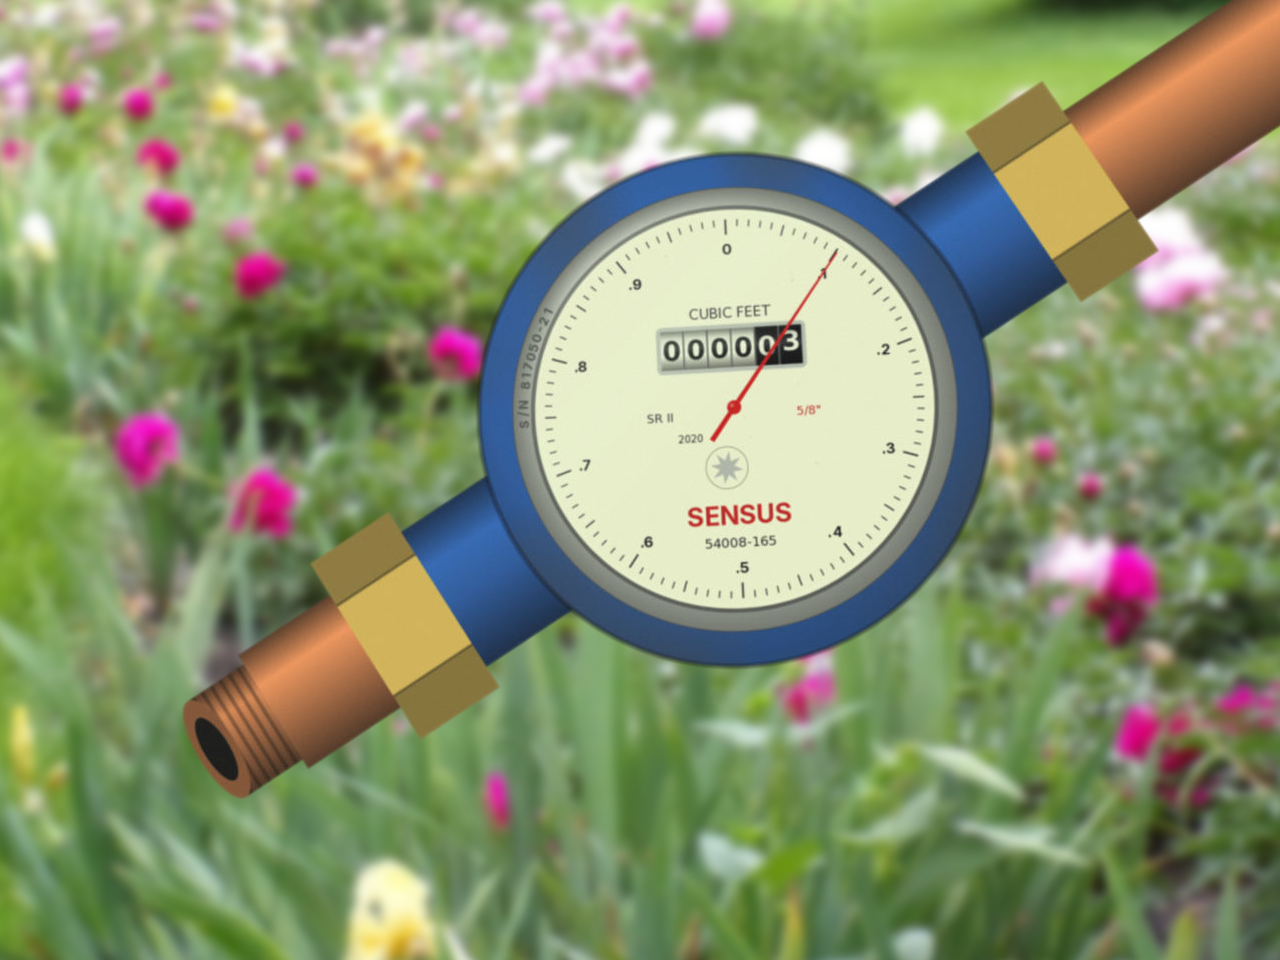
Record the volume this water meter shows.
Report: 3.10 ft³
